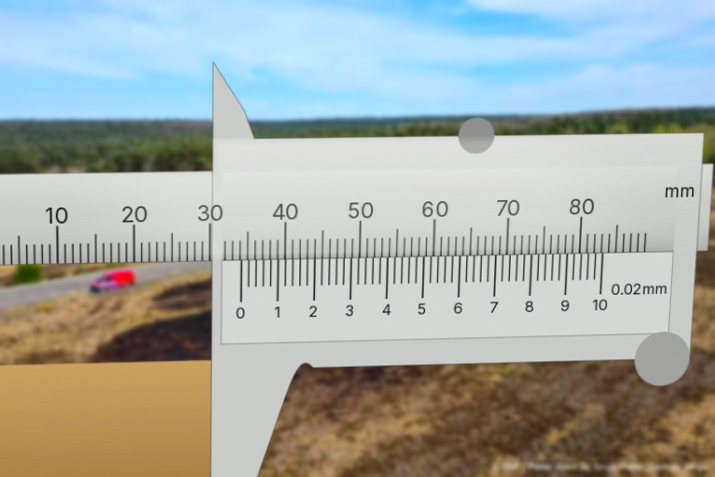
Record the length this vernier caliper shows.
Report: 34.2 mm
